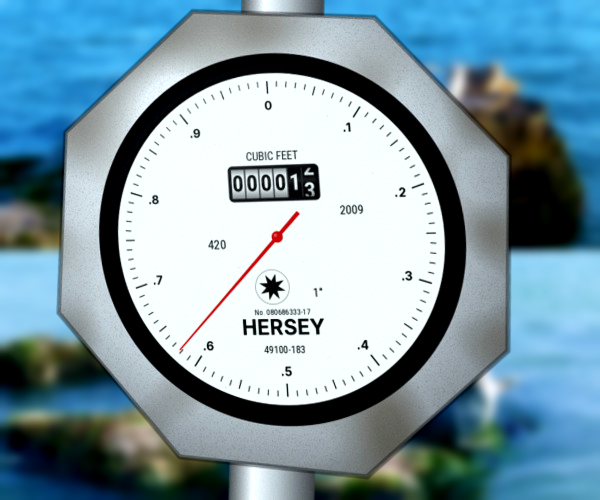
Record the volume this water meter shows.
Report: 12.62 ft³
